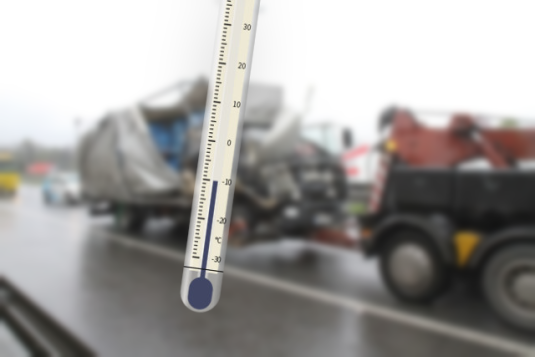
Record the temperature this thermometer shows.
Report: -10 °C
